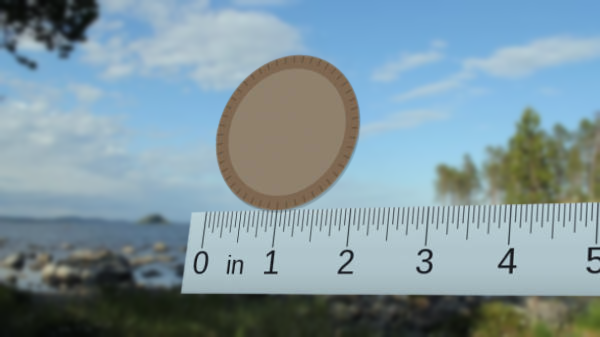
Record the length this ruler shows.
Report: 2 in
